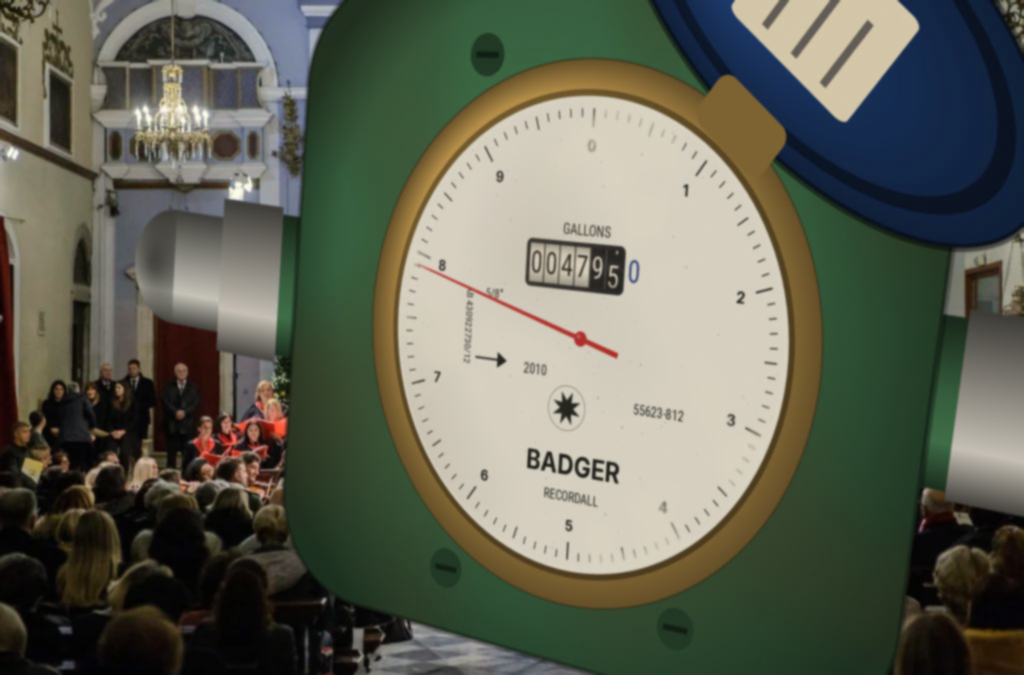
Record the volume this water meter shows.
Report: 47947.9 gal
